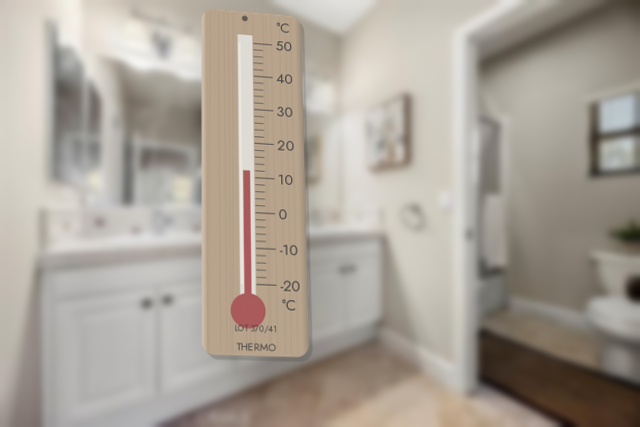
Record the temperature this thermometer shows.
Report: 12 °C
